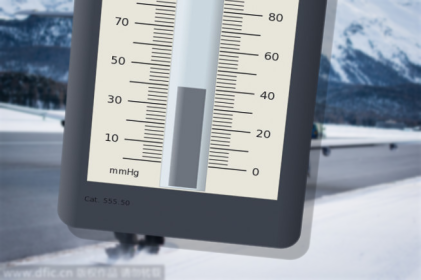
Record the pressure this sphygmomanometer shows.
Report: 40 mmHg
